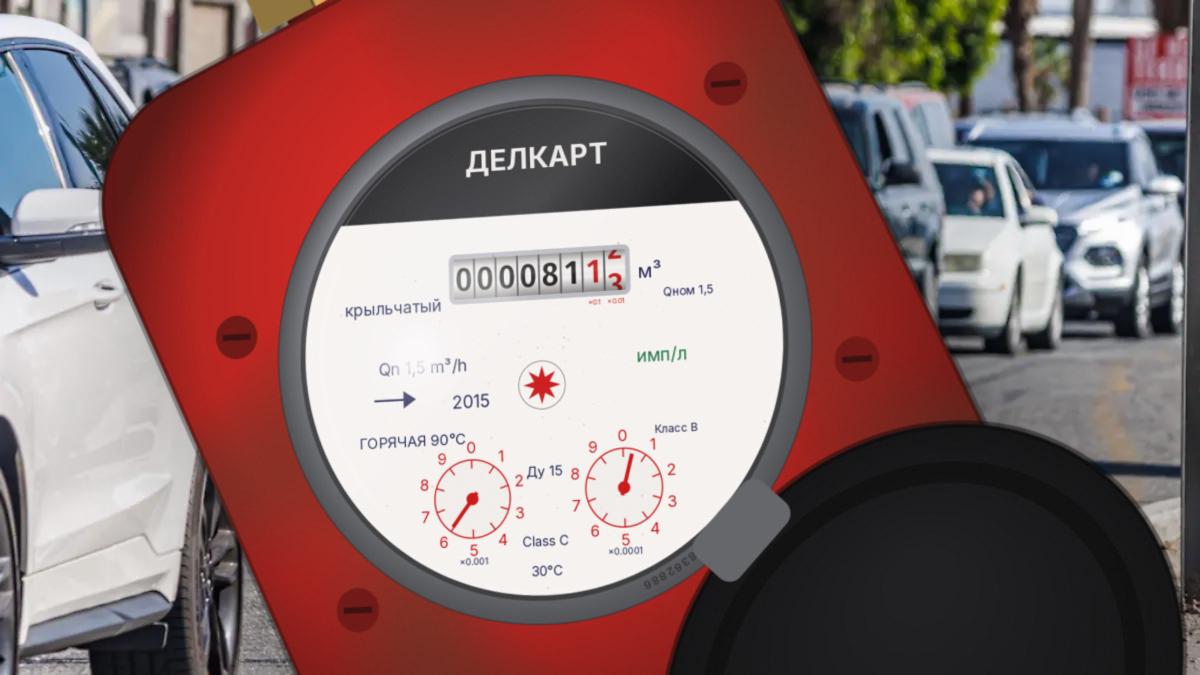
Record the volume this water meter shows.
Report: 81.1260 m³
